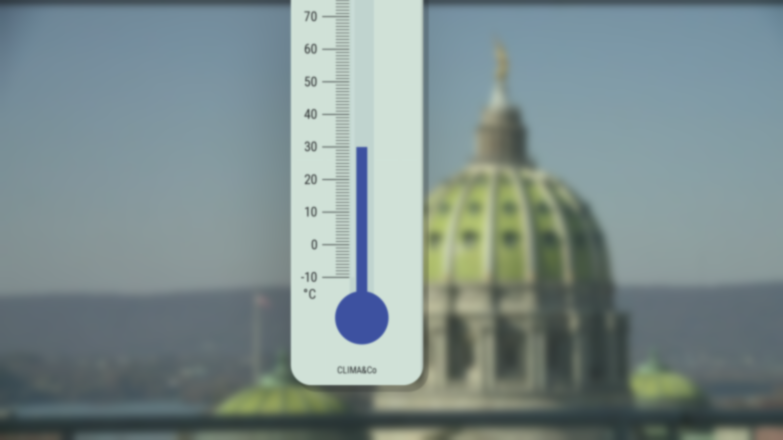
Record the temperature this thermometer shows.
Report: 30 °C
